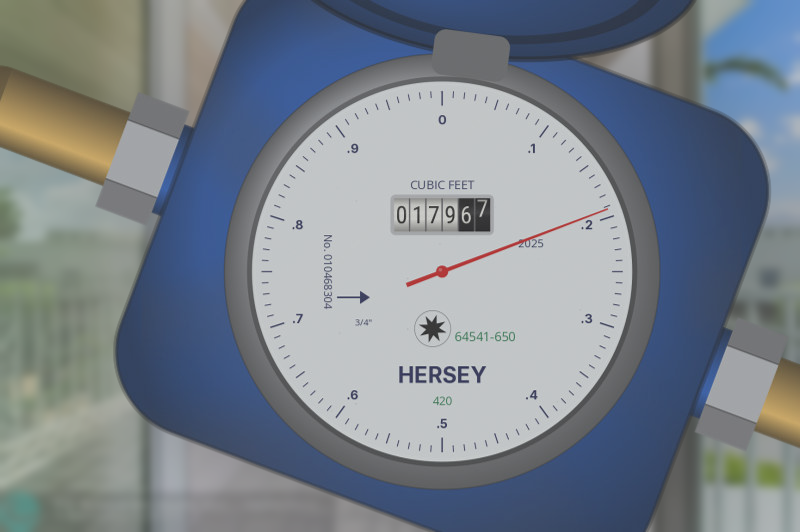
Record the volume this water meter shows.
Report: 17967.19 ft³
